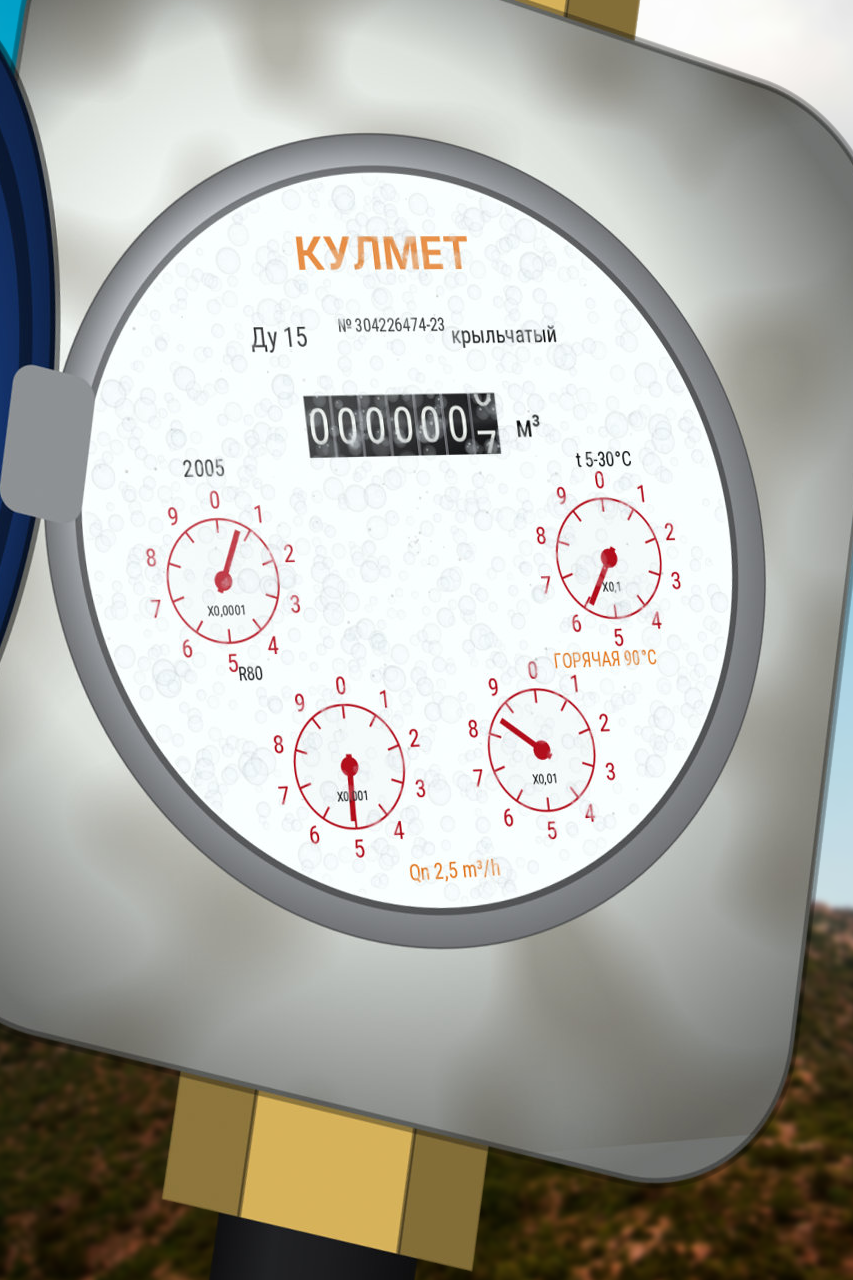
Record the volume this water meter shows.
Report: 6.5850 m³
